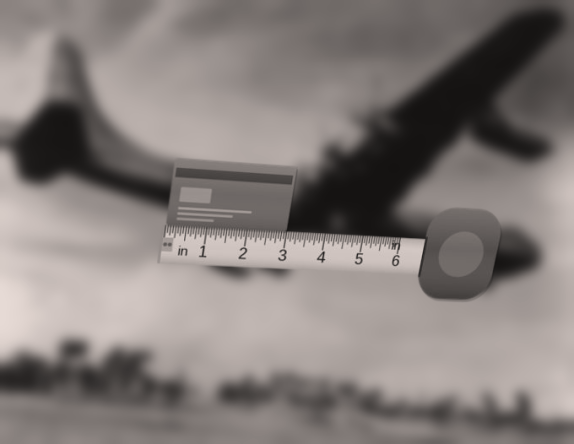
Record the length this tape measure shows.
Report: 3 in
